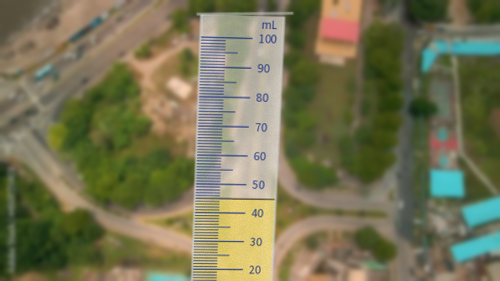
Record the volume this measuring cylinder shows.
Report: 45 mL
